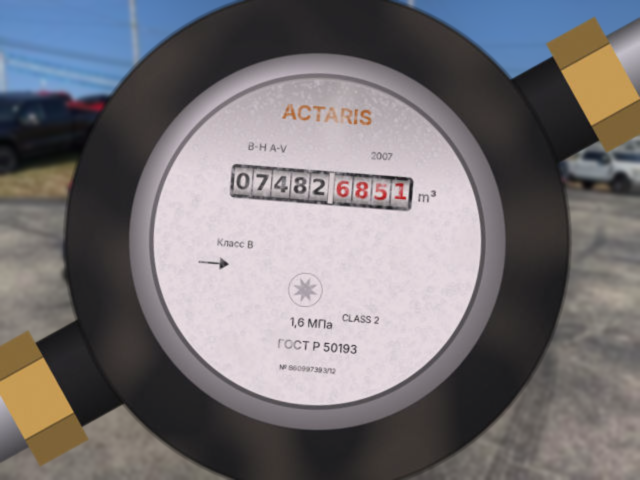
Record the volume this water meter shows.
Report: 7482.6851 m³
